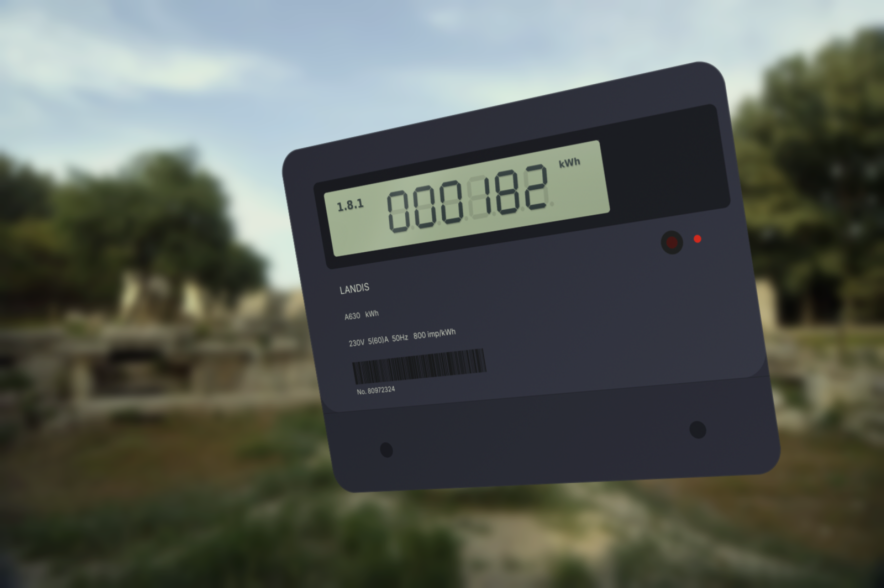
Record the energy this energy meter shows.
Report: 182 kWh
